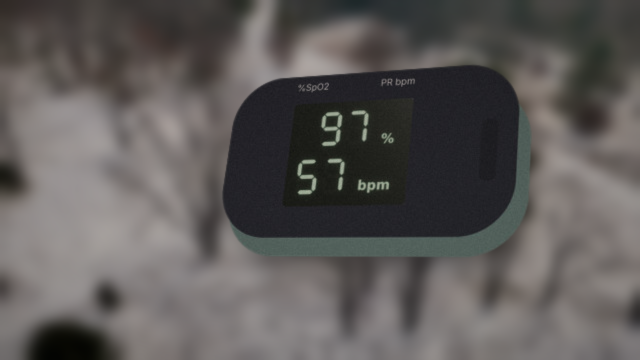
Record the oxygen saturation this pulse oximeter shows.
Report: 97 %
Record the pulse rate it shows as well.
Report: 57 bpm
